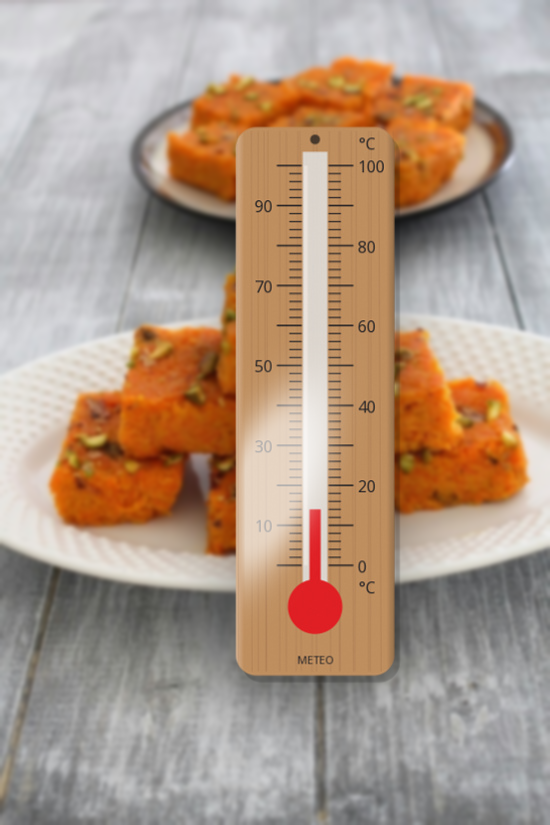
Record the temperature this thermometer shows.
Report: 14 °C
